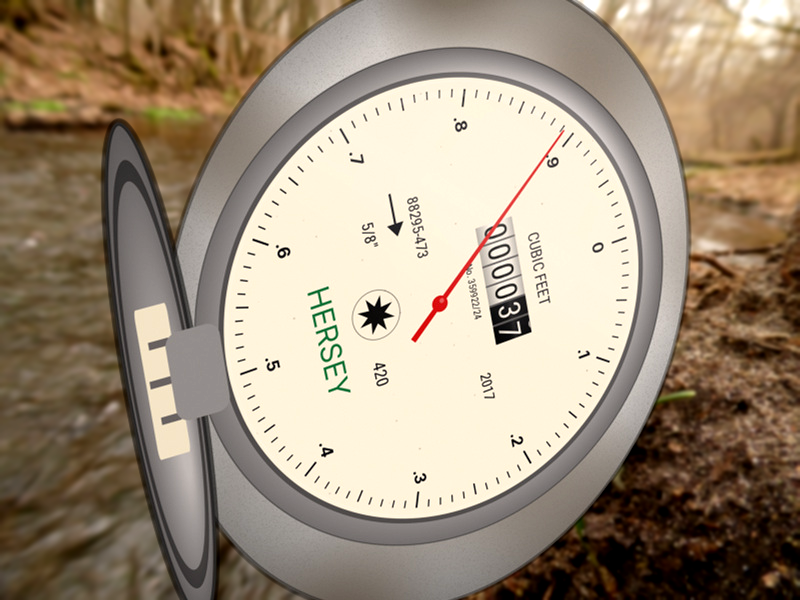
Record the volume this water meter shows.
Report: 36.89 ft³
